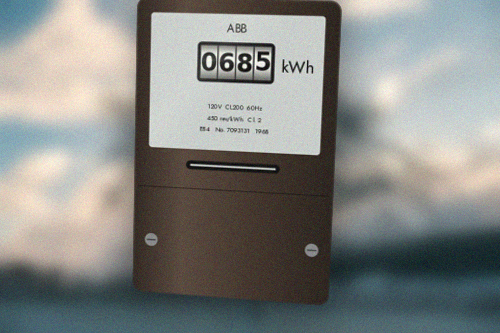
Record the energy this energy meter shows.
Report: 685 kWh
